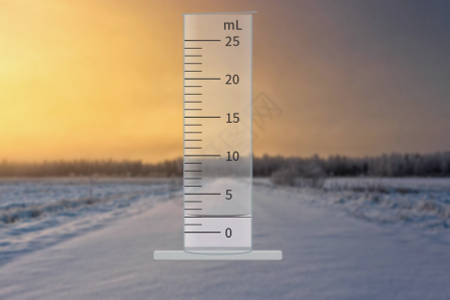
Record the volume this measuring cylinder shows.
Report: 2 mL
